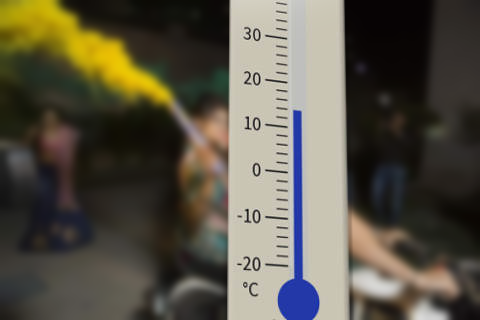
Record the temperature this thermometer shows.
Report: 14 °C
